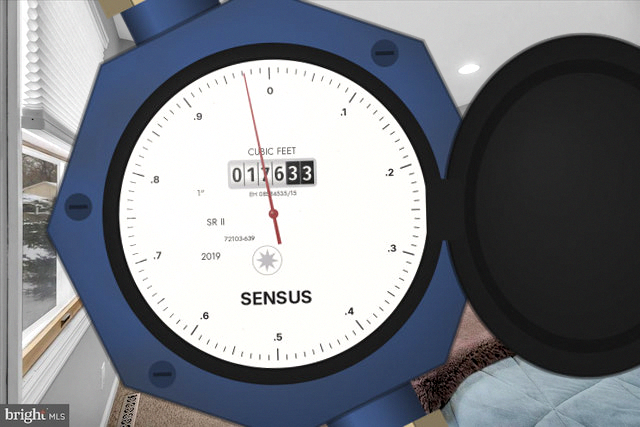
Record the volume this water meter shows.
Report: 17632.97 ft³
